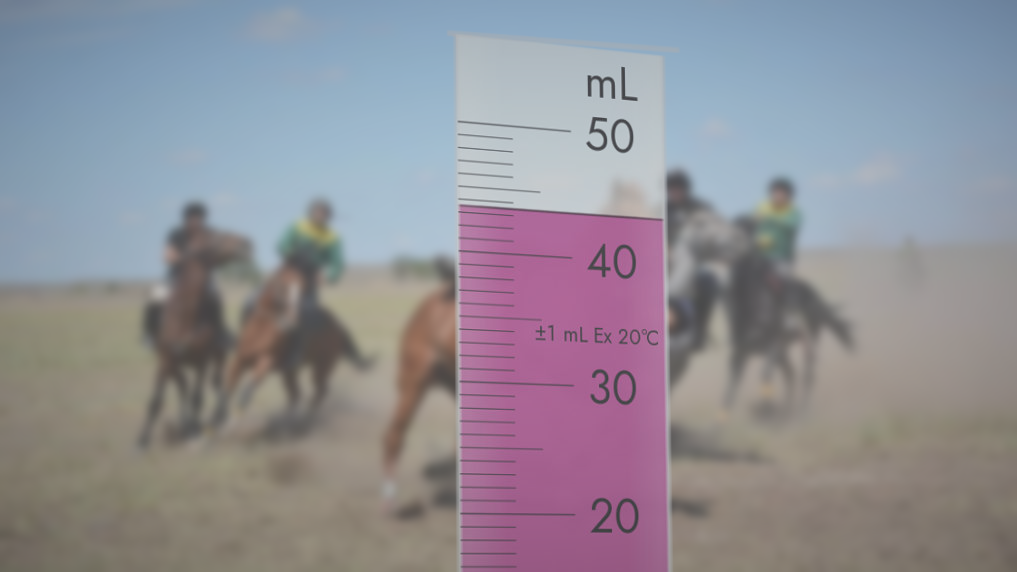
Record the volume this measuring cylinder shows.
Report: 43.5 mL
